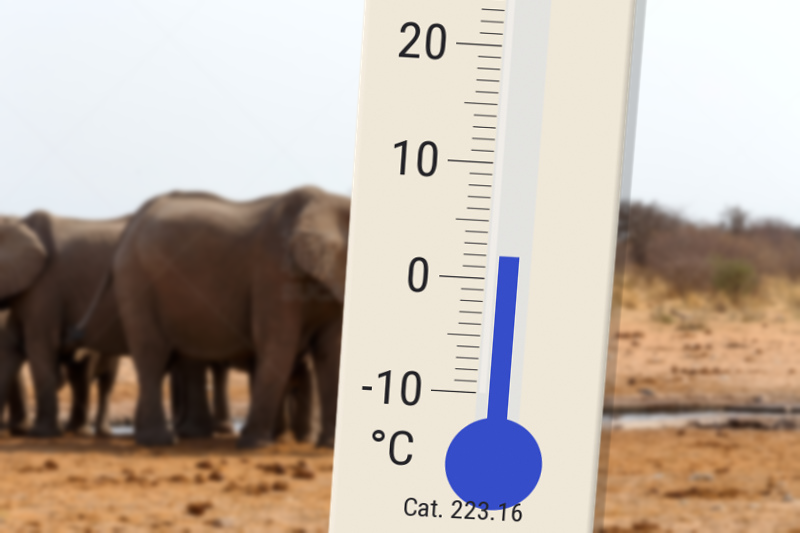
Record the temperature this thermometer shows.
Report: 2 °C
